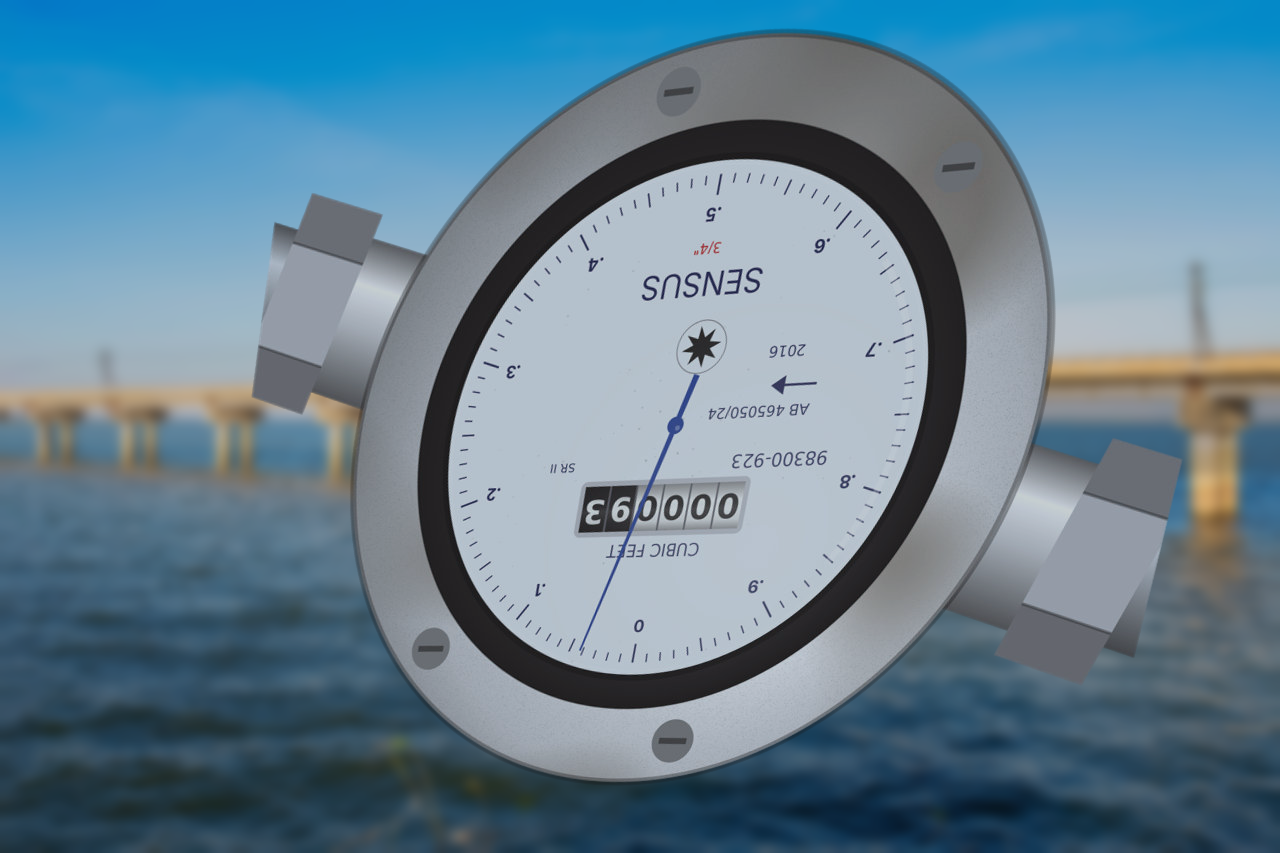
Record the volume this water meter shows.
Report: 93.04 ft³
